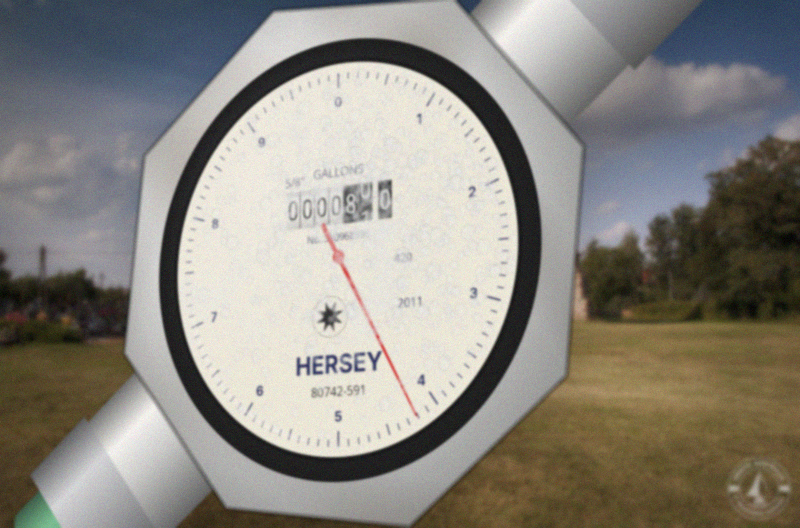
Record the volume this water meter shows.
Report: 804.2 gal
